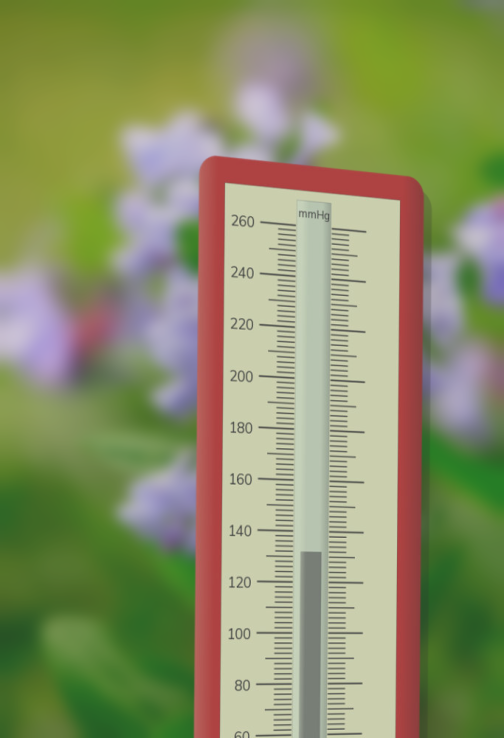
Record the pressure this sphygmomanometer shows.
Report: 132 mmHg
